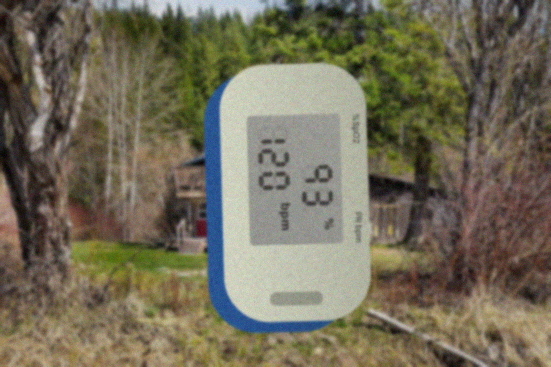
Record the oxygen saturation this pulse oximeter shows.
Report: 93 %
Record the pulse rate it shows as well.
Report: 120 bpm
